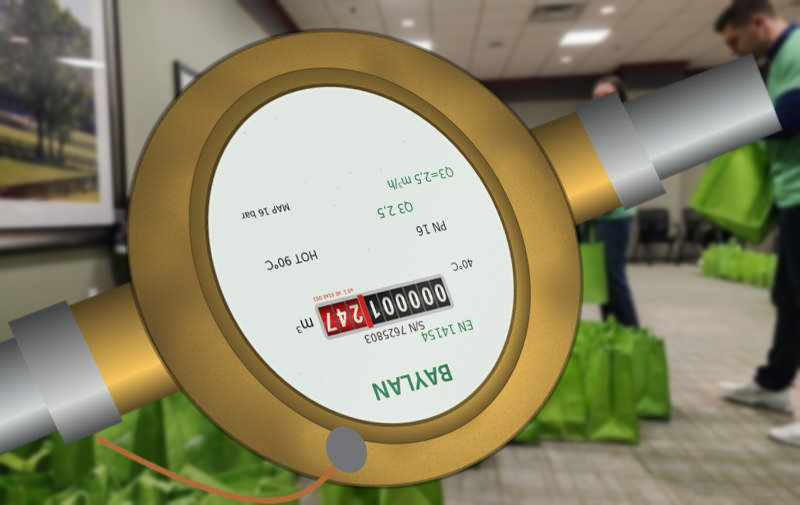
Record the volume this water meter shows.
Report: 1.247 m³
